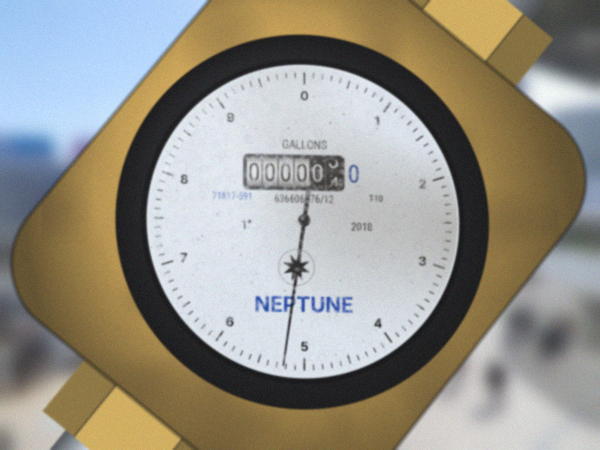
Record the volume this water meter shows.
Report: 35.2 gal
